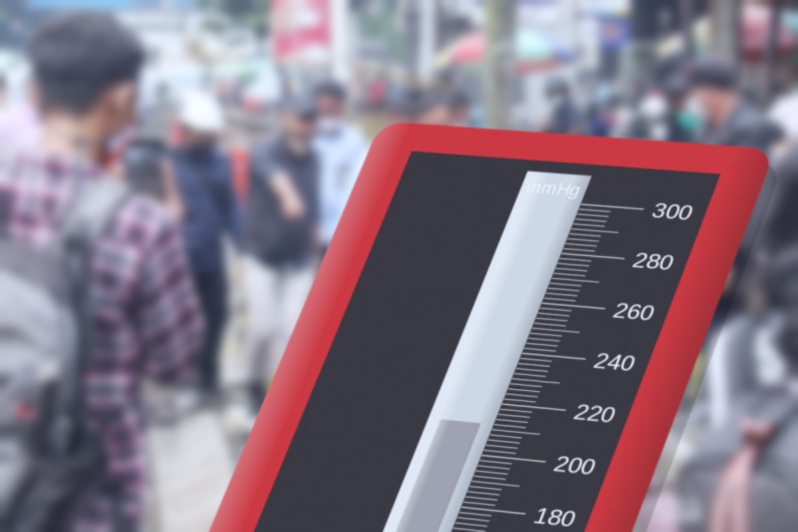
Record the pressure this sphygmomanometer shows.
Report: 212 mmHg
